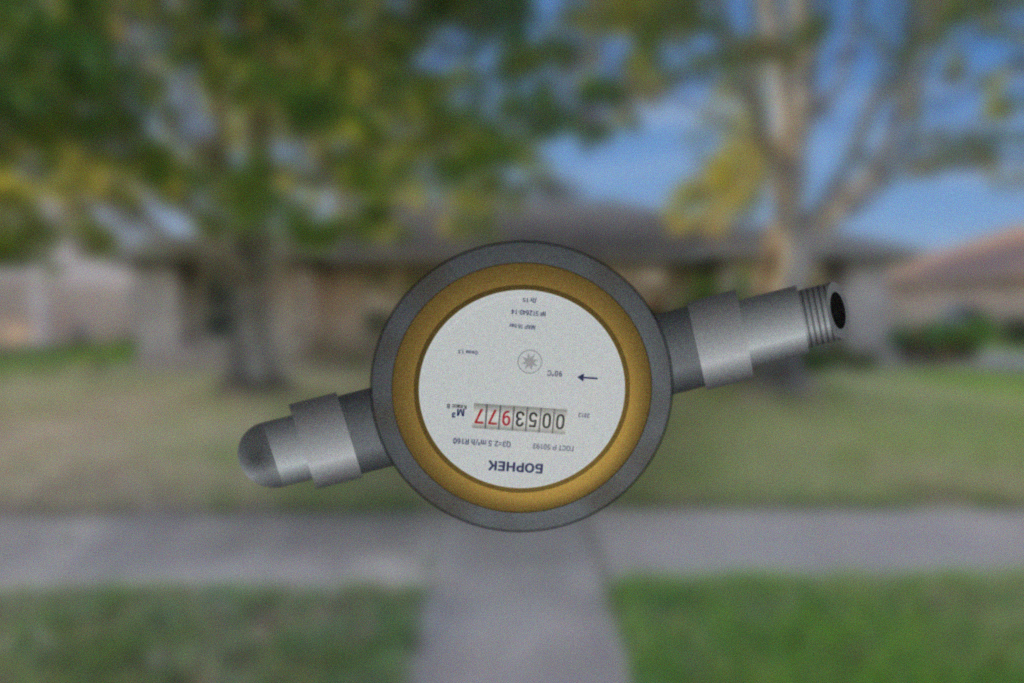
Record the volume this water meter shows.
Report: 53.977 m³
